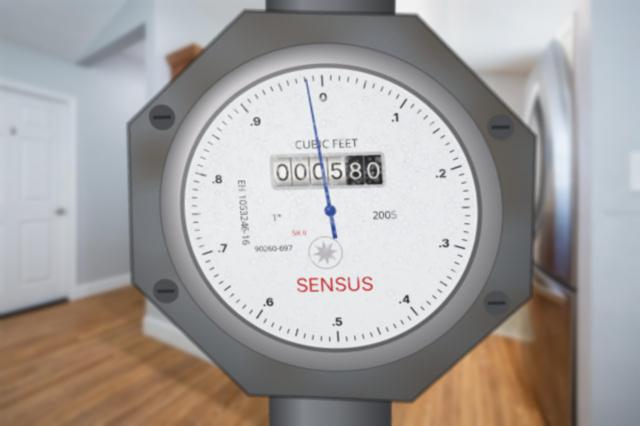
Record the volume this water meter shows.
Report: 579.98 ft³
